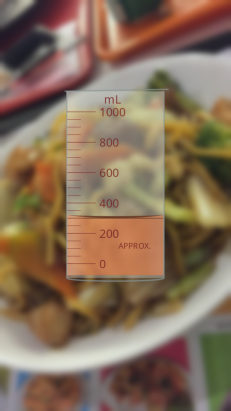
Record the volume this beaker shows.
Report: 300 mL
